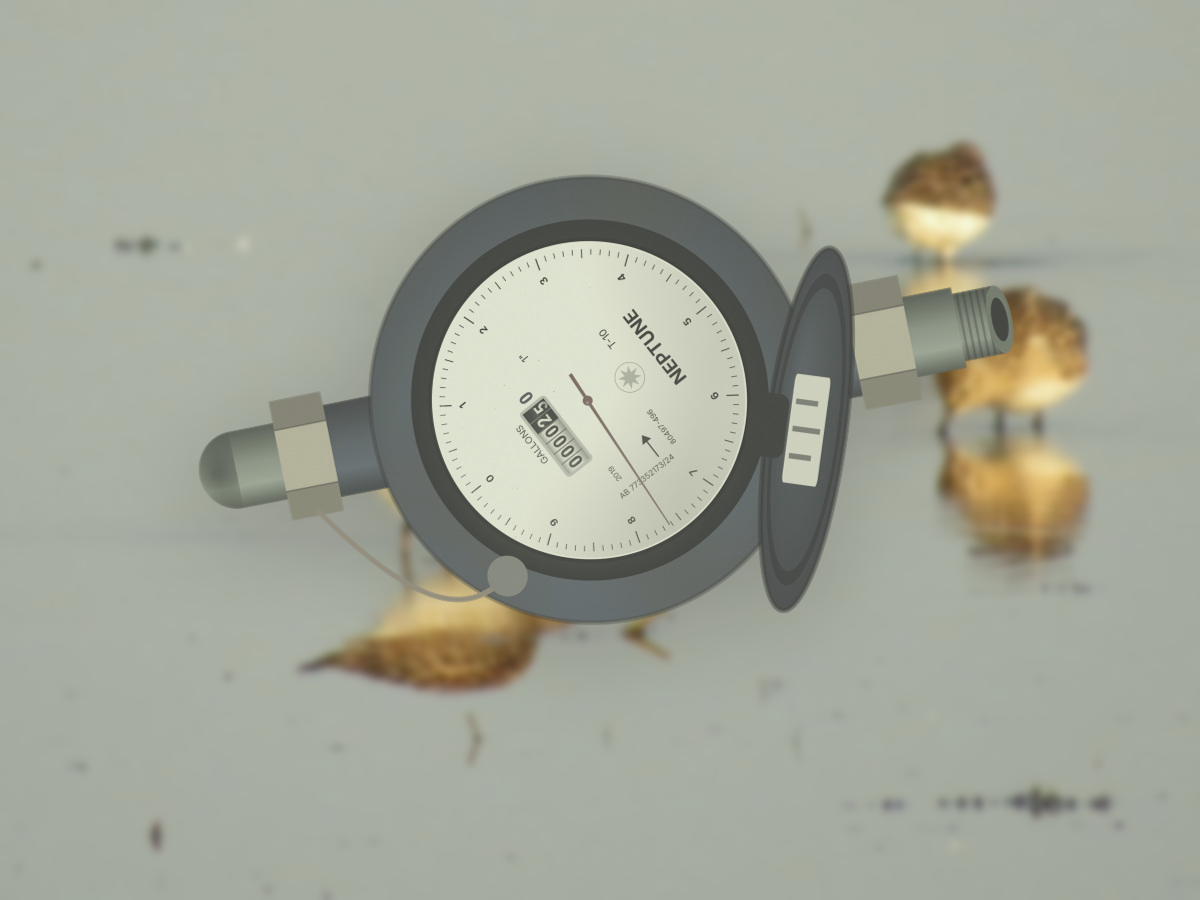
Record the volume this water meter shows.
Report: 247.6 gal
